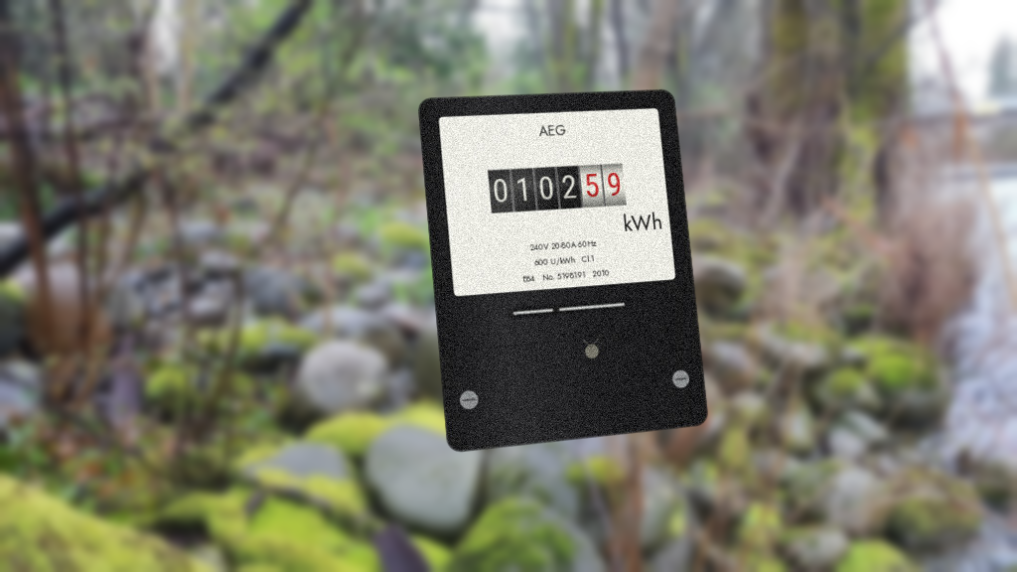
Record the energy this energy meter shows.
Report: 102.59 kWh
